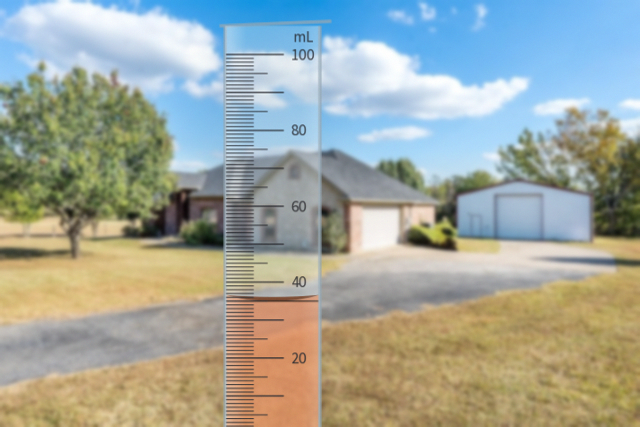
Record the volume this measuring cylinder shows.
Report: 35 mL
